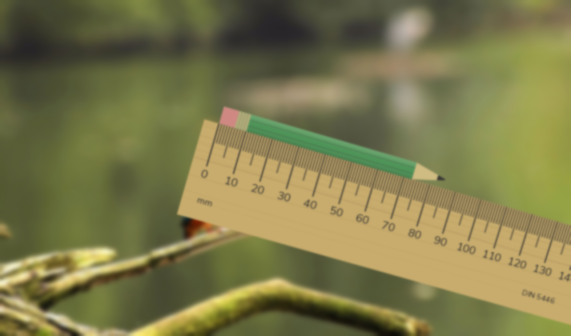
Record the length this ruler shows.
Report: 85 mm
